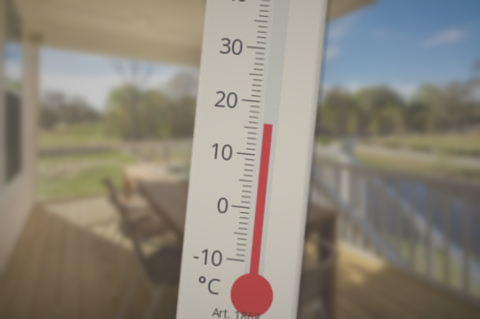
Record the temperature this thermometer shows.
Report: 16 °C
